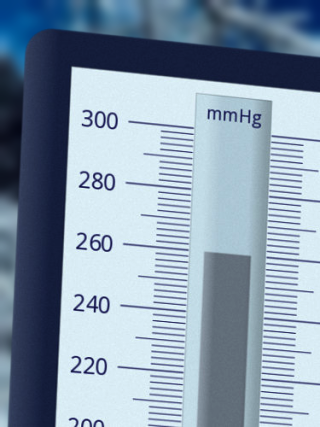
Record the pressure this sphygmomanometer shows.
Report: 260 mmHg
